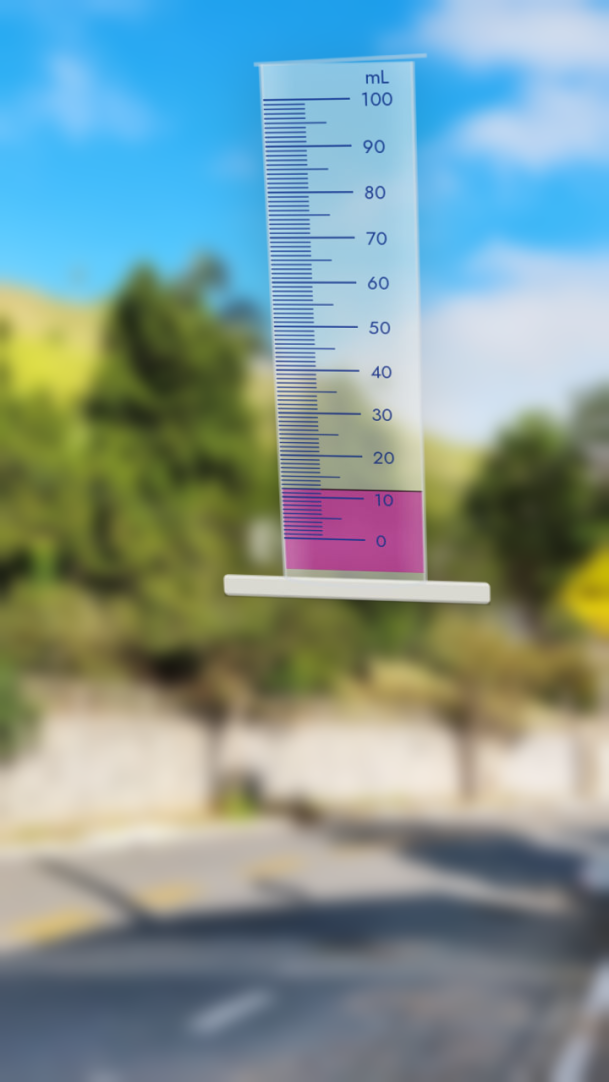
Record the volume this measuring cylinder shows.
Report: 12 mL
